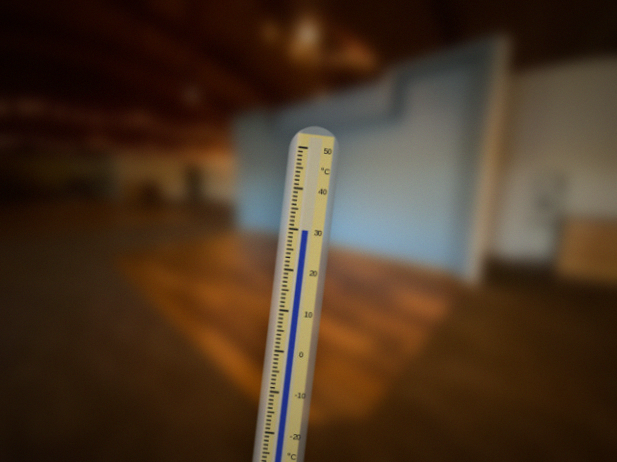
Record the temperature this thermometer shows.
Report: 30 °C
